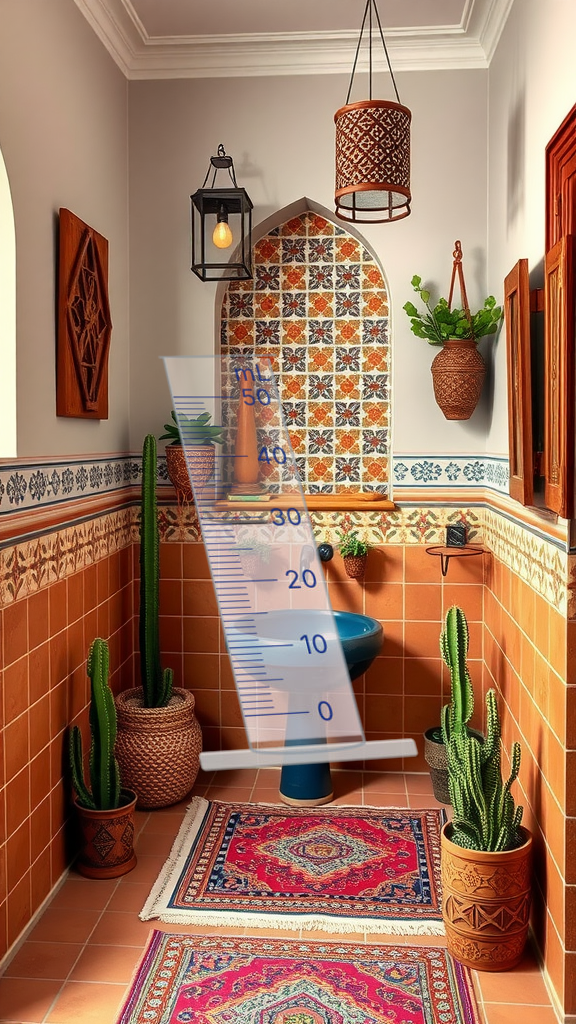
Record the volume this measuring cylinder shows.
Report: 29 mL
